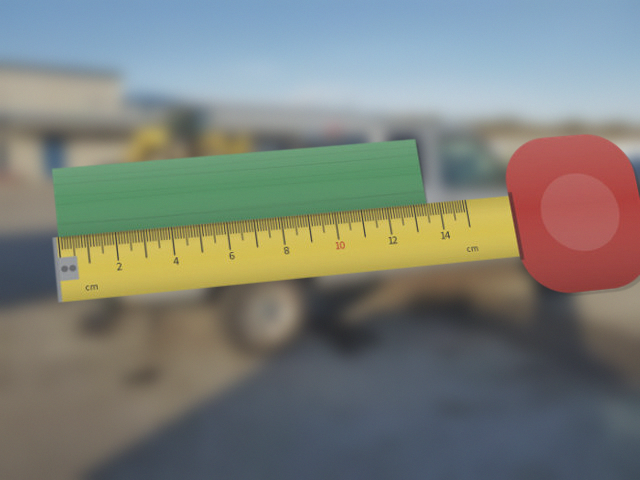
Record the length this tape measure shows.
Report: 13.5 cm
